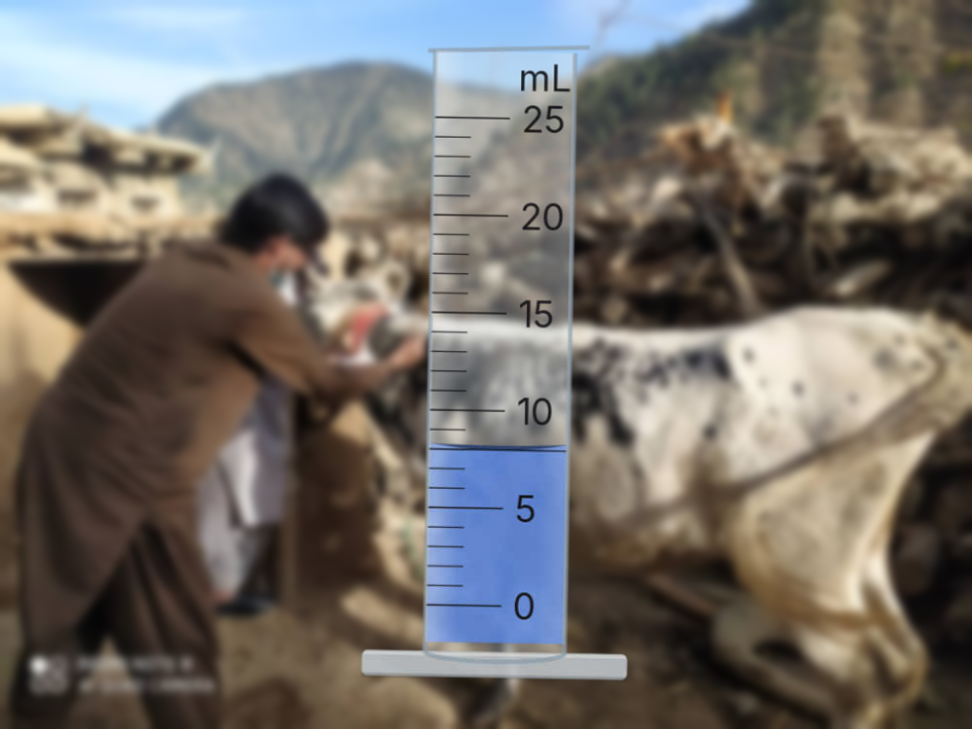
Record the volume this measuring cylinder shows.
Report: 8 mL
